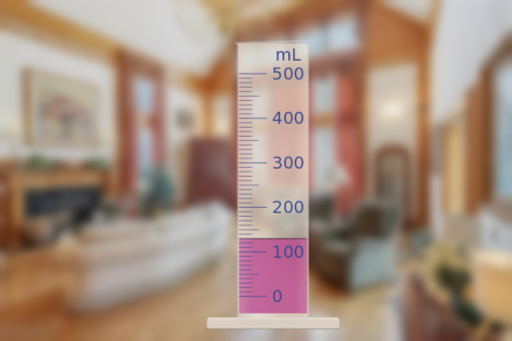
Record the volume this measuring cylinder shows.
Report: 130 mL
